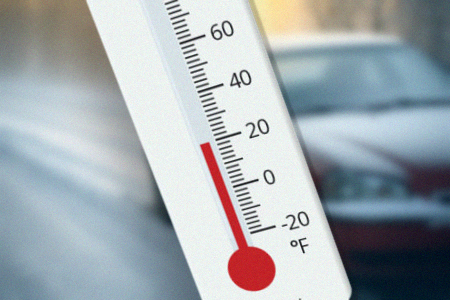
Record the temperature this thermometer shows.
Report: 20 °F
